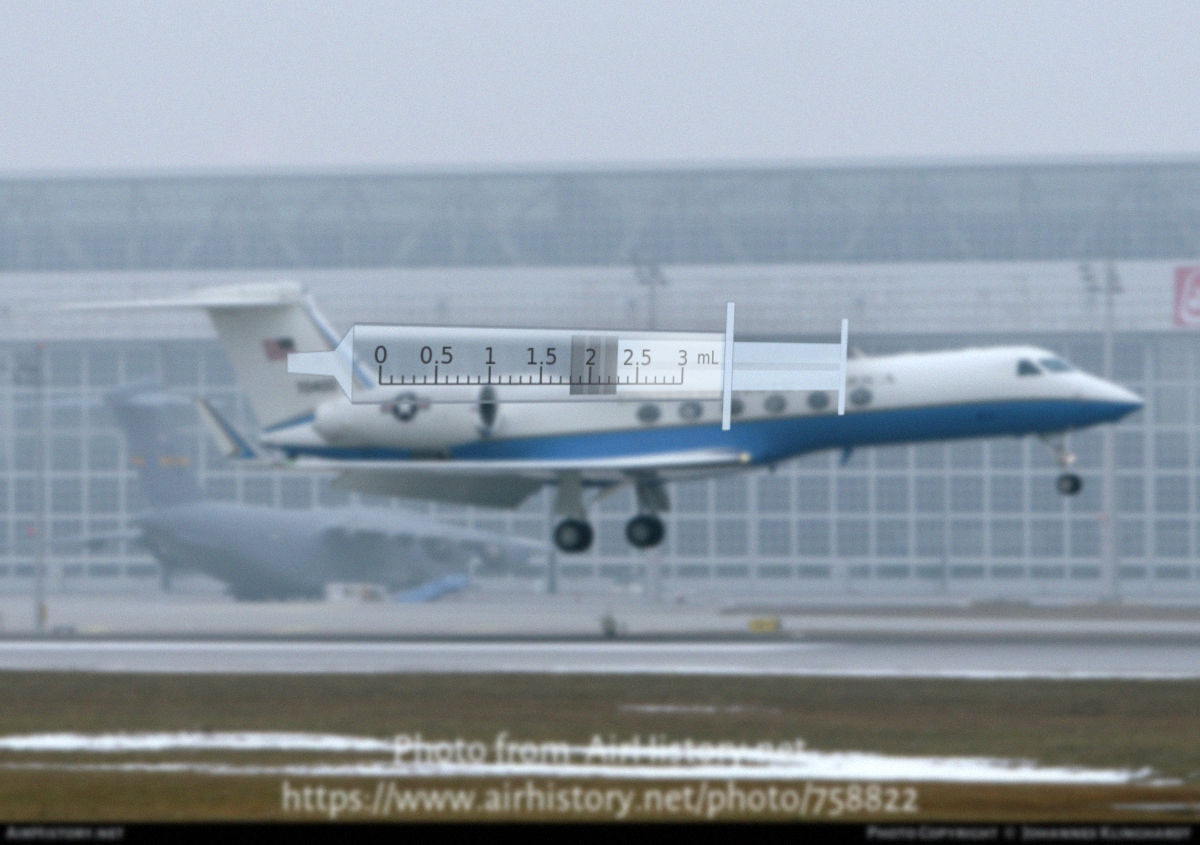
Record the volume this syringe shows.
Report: 1.8 mL
